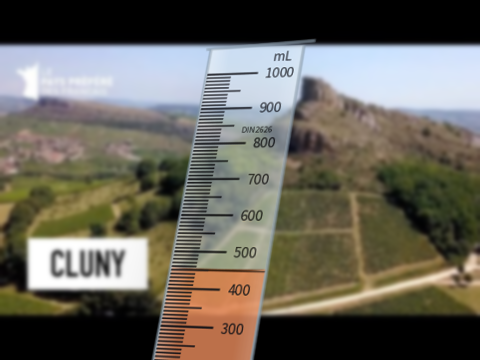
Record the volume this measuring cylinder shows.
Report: 450 mL
